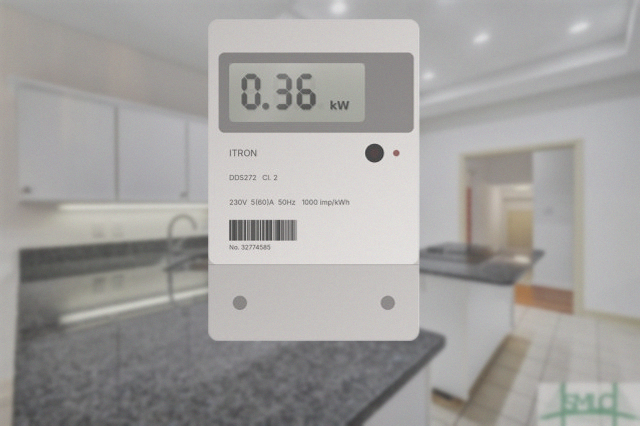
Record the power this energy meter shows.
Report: 0.36 kW
